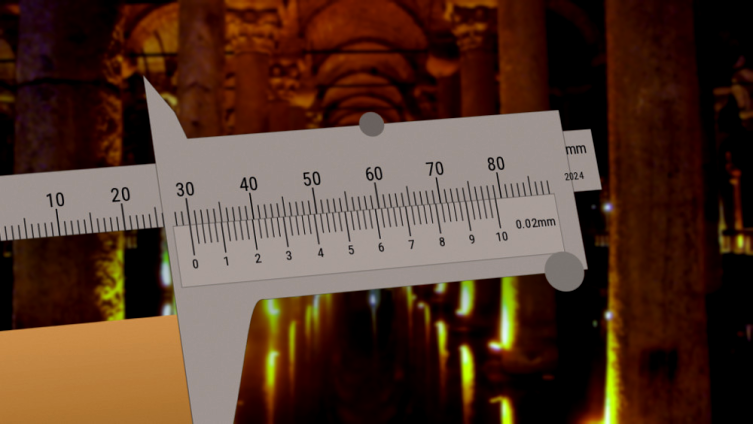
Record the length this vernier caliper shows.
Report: 30.0 mm
